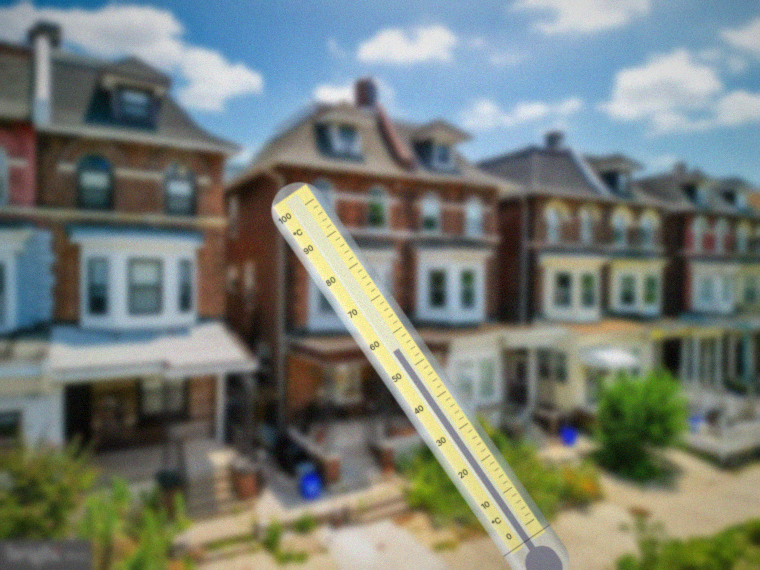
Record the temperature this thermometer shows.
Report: 56 °C
